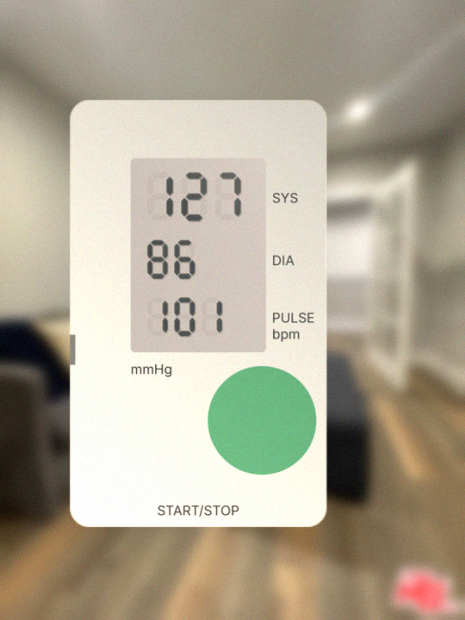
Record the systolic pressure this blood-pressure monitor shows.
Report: 127 mmHg
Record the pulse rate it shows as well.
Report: 101 bpm
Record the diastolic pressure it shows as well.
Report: 86 mmHg
